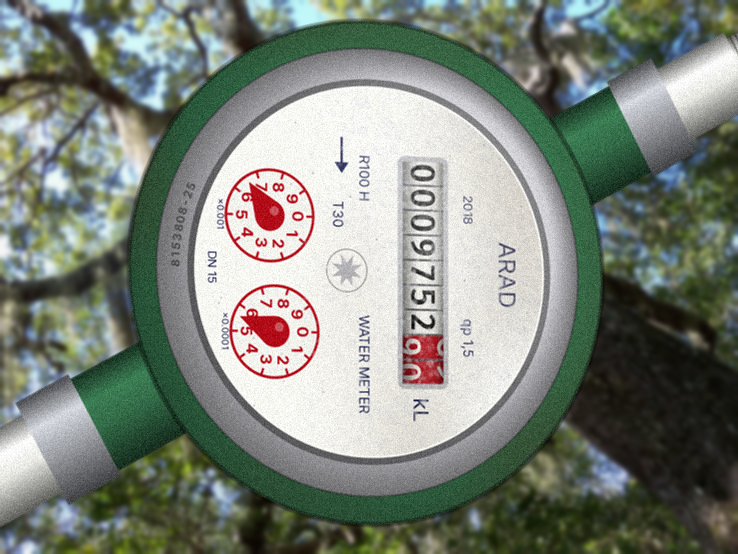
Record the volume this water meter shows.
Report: 9752.8965 kL
